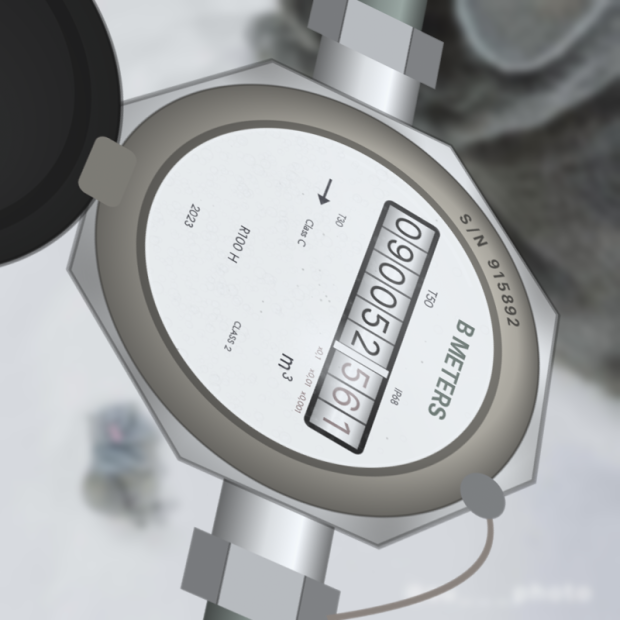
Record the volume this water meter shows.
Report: 90052.561 m³
